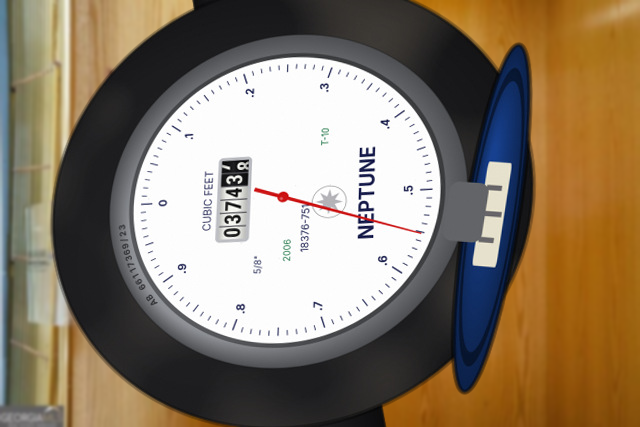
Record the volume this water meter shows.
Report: 37437.55 ft³
